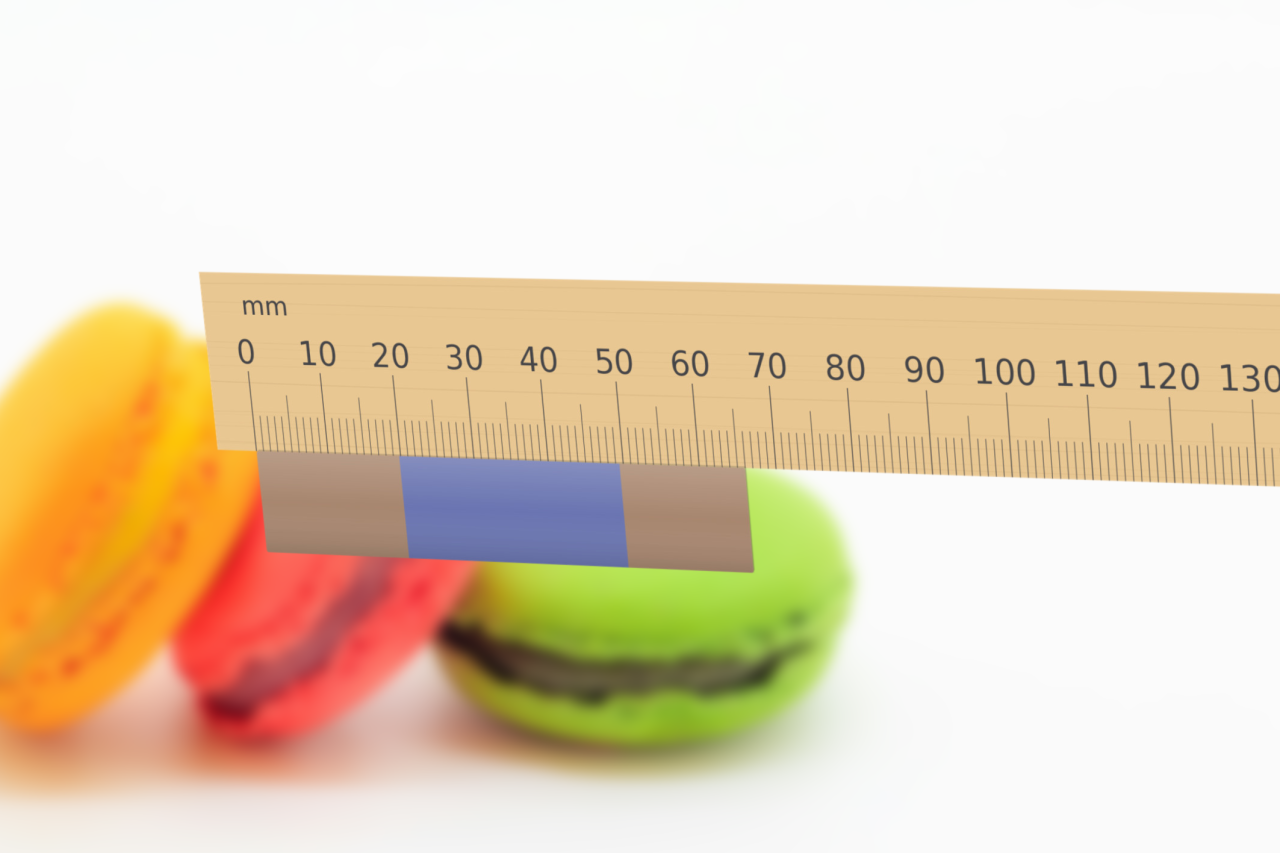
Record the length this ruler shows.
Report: 66 mm
